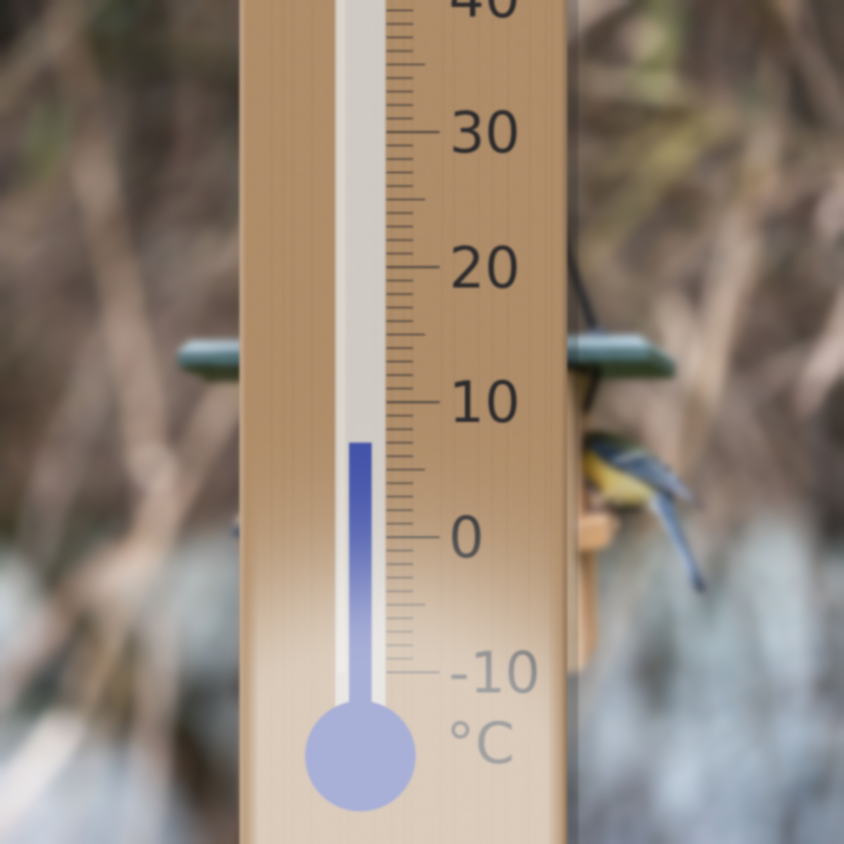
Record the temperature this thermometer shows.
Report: 7 °C
